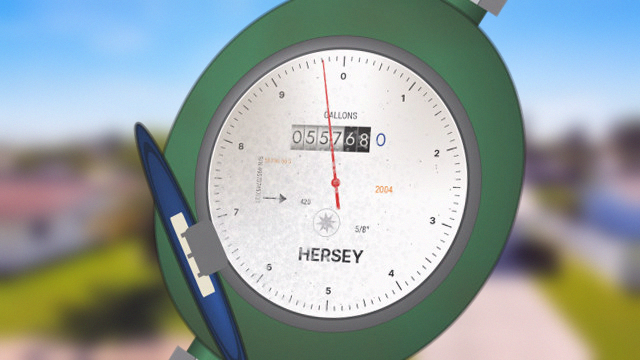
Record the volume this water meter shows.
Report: 557679.7 gal
